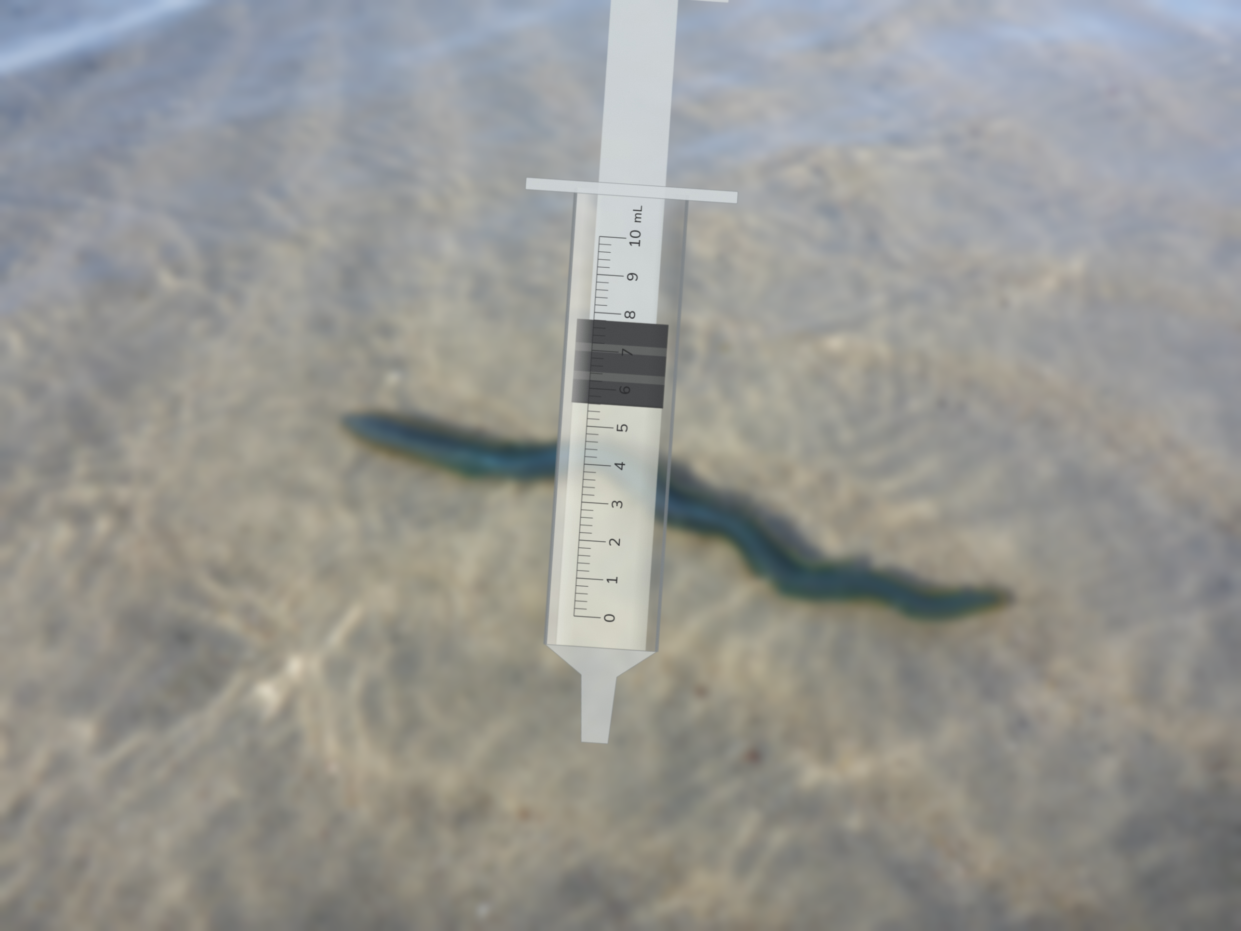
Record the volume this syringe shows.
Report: 5.6 mL
